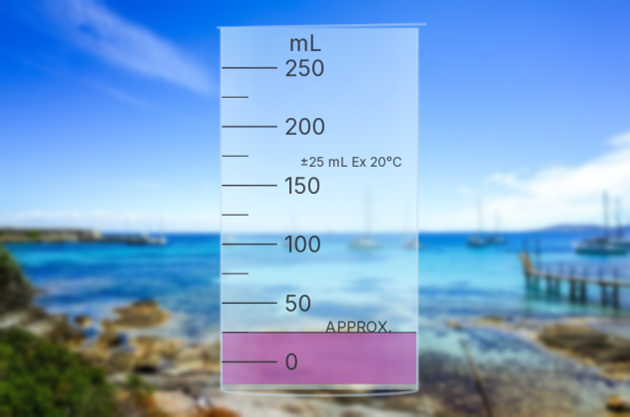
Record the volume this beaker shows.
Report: 25 mL
